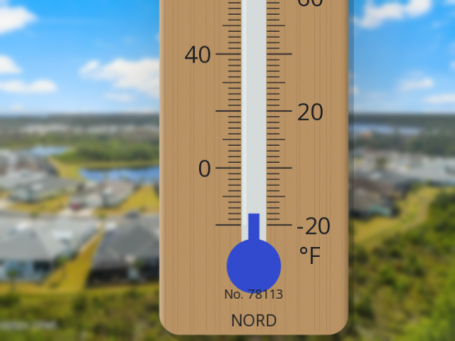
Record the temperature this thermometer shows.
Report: -16 °F
